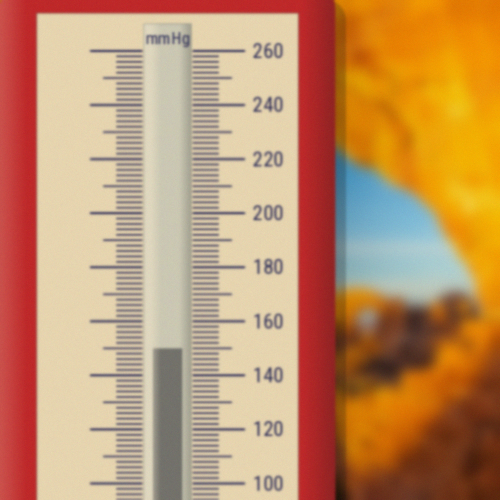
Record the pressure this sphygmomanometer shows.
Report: 150 mmHg
